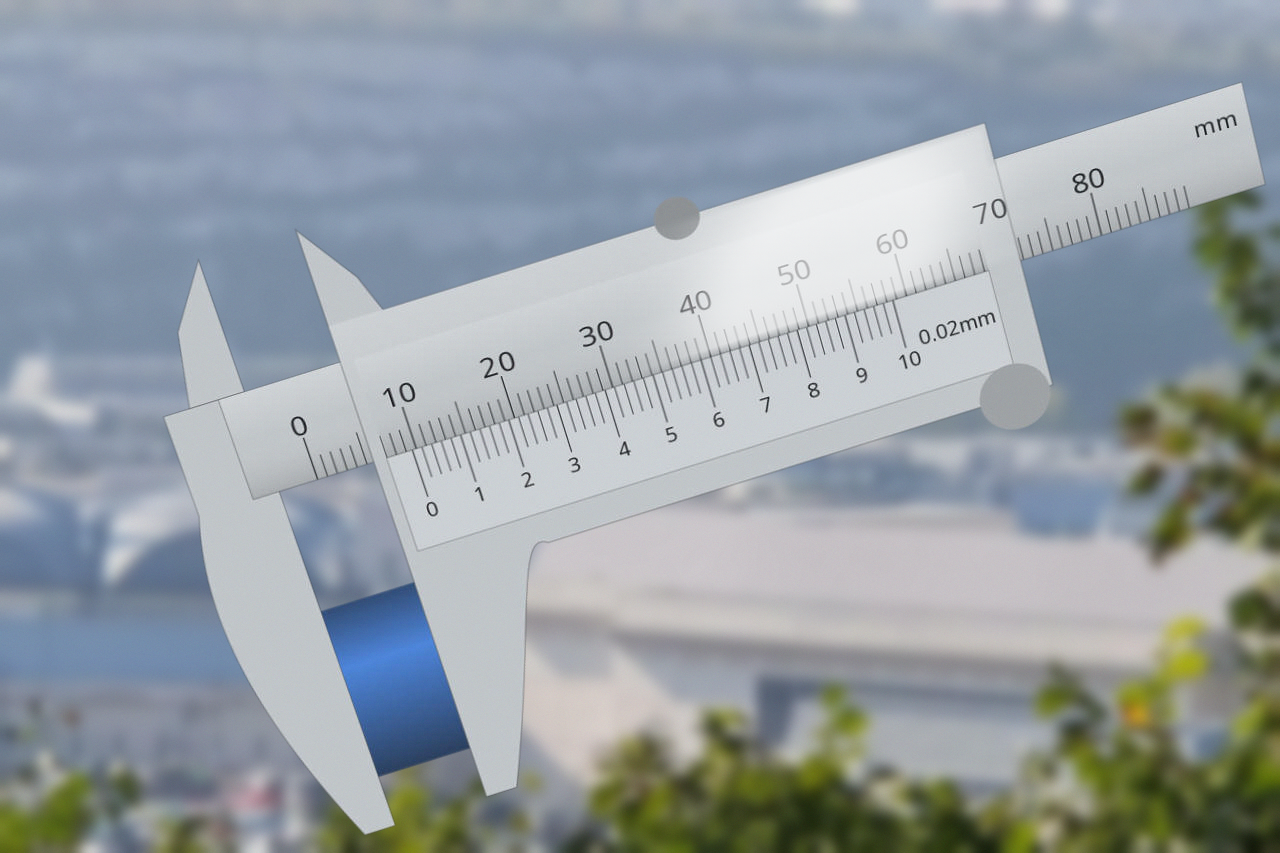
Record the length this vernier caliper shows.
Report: 9.6 mm
